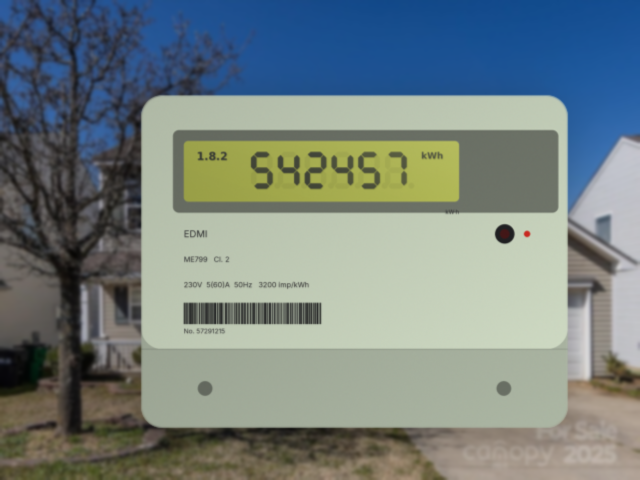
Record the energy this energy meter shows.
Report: 542457 kWh
